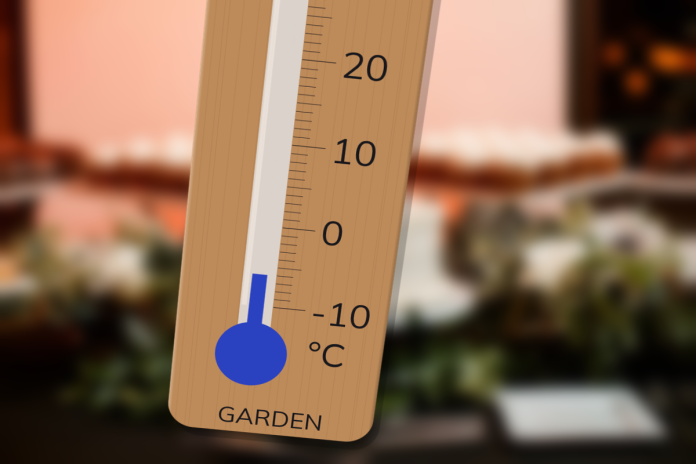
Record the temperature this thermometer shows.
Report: -6 °C
